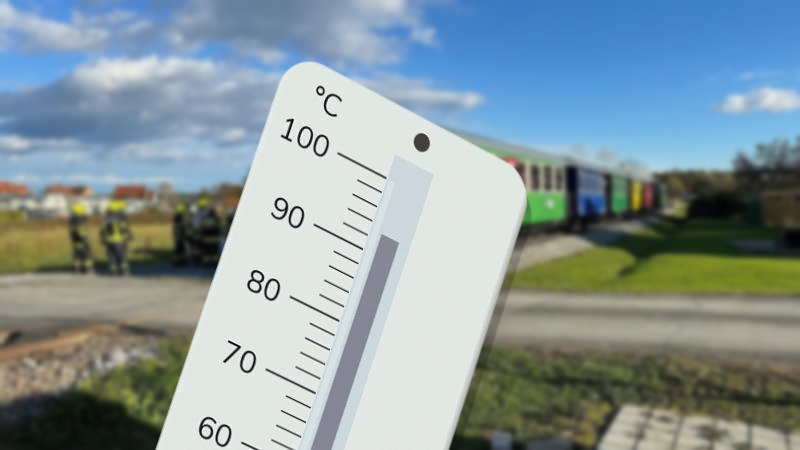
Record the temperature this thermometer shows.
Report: 93 °C
